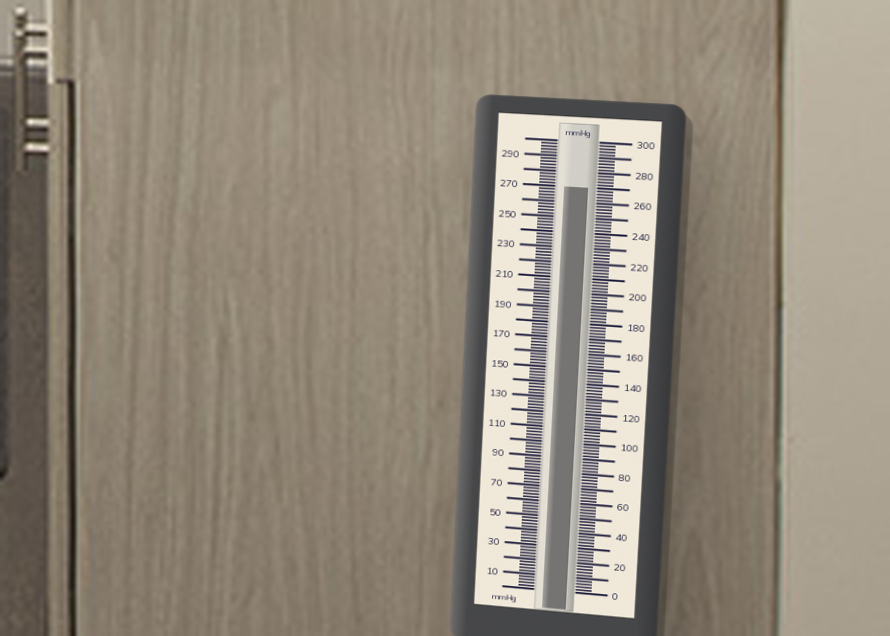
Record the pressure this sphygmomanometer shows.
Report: 270 mmHg
